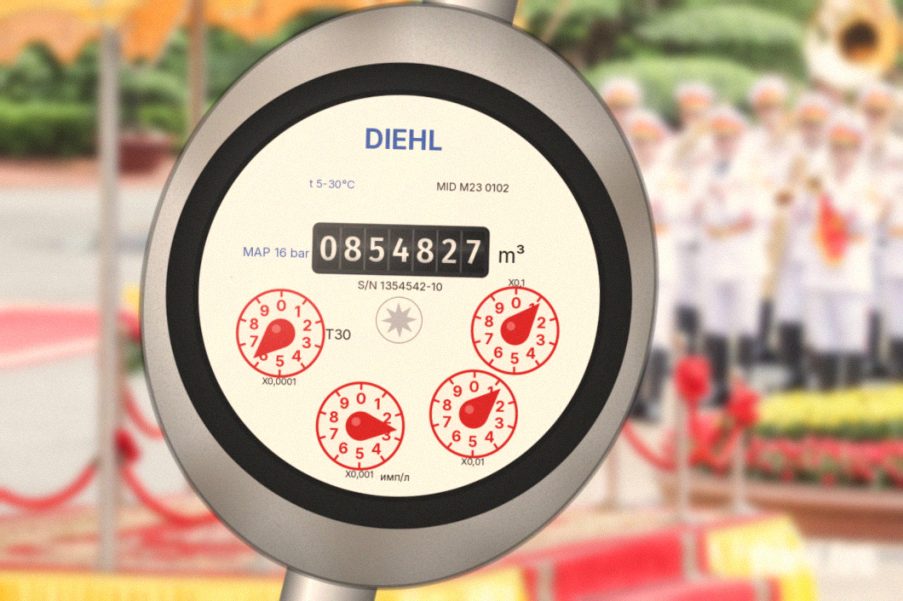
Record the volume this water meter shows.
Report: 854827.1126 m³
